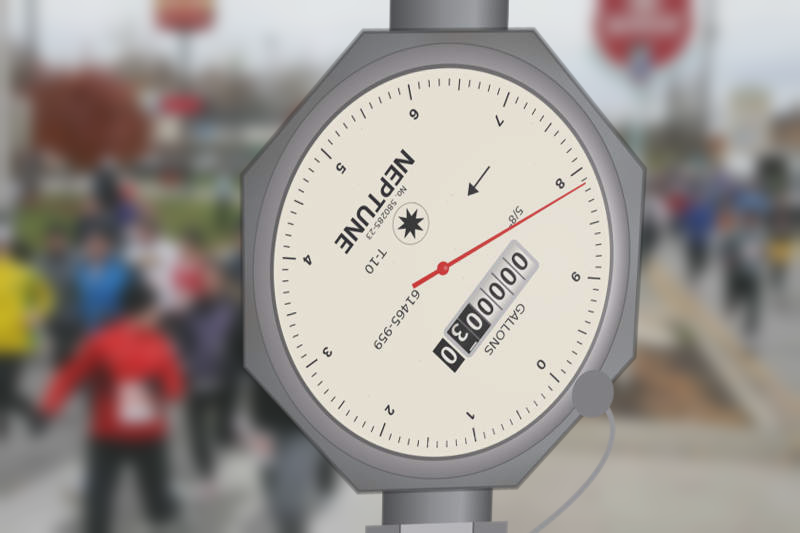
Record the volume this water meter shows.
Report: 28.1 gal
